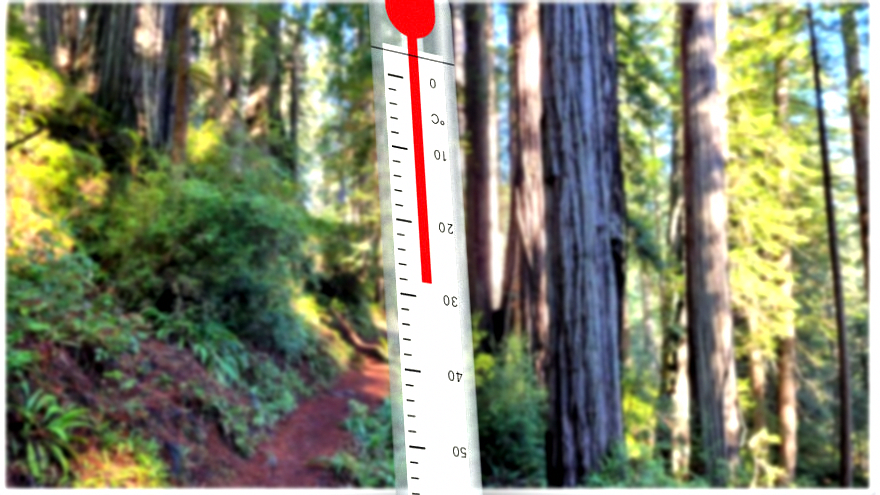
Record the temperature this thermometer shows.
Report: 28 °C
